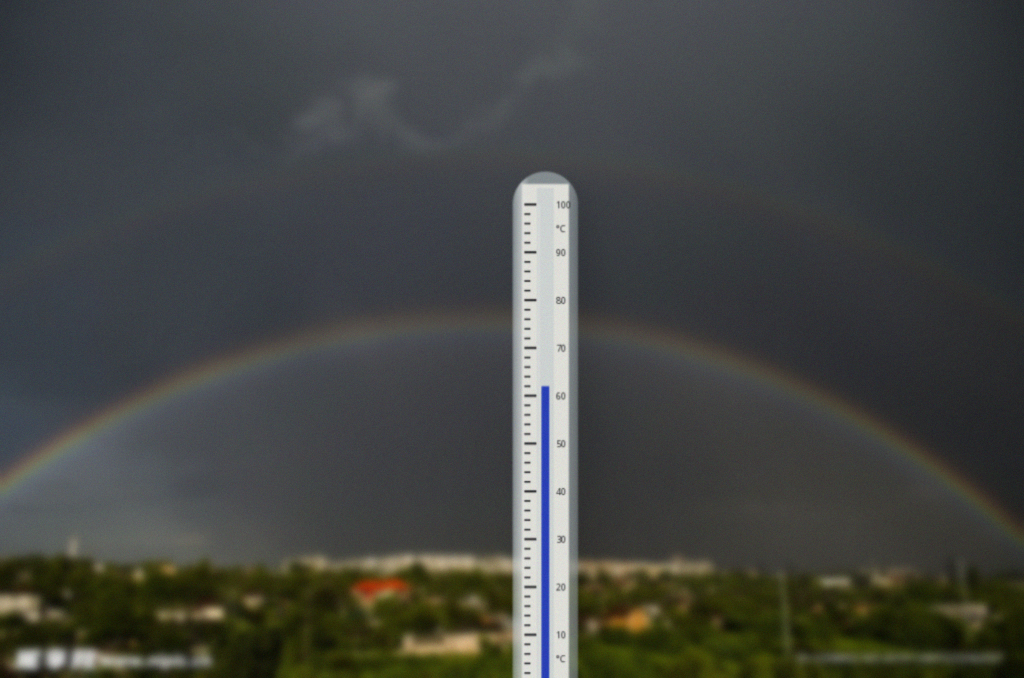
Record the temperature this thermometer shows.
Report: 62 °C
